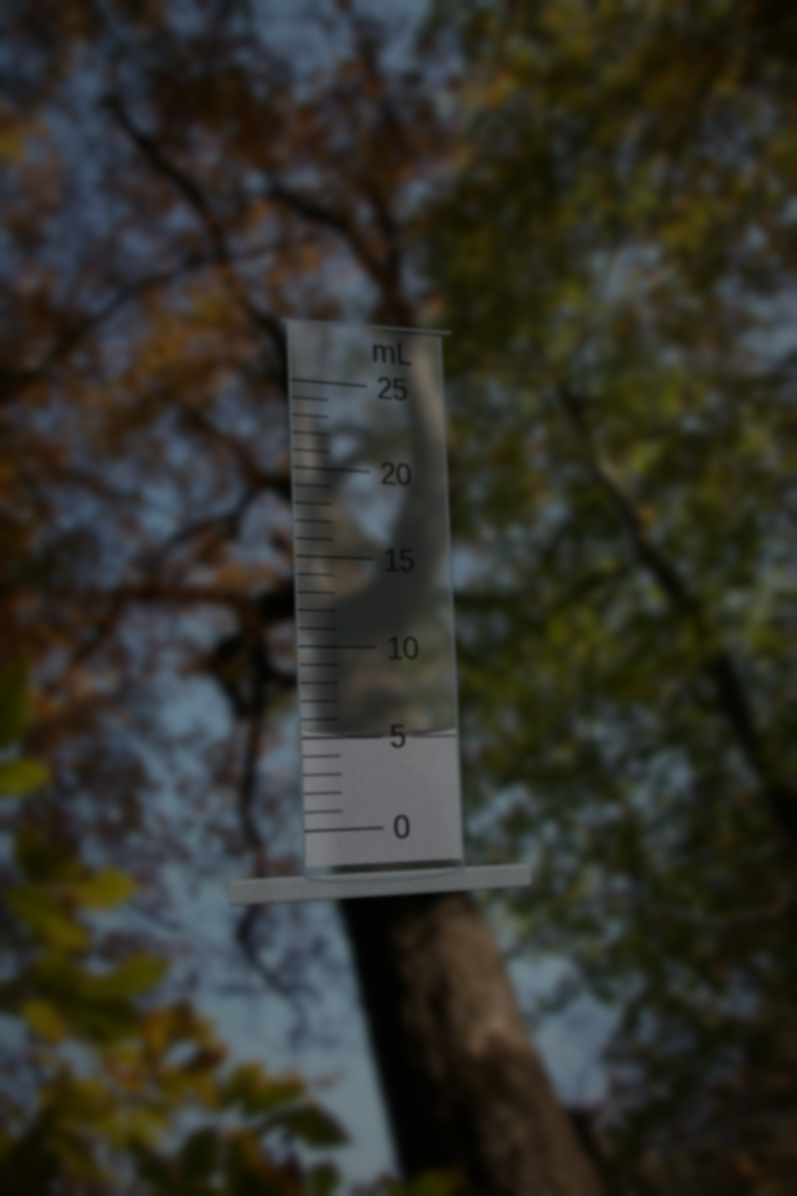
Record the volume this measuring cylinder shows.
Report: 5 mL
